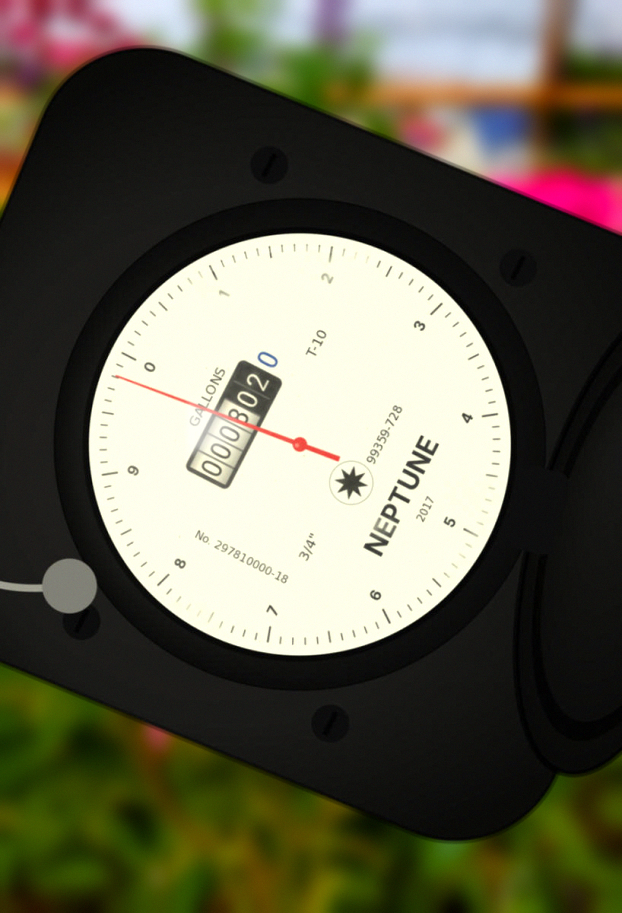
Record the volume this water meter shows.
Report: 8019.8 gal
